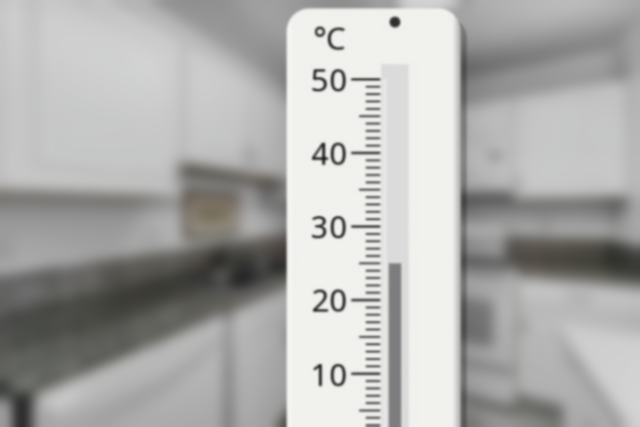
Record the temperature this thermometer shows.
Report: 25 °C
